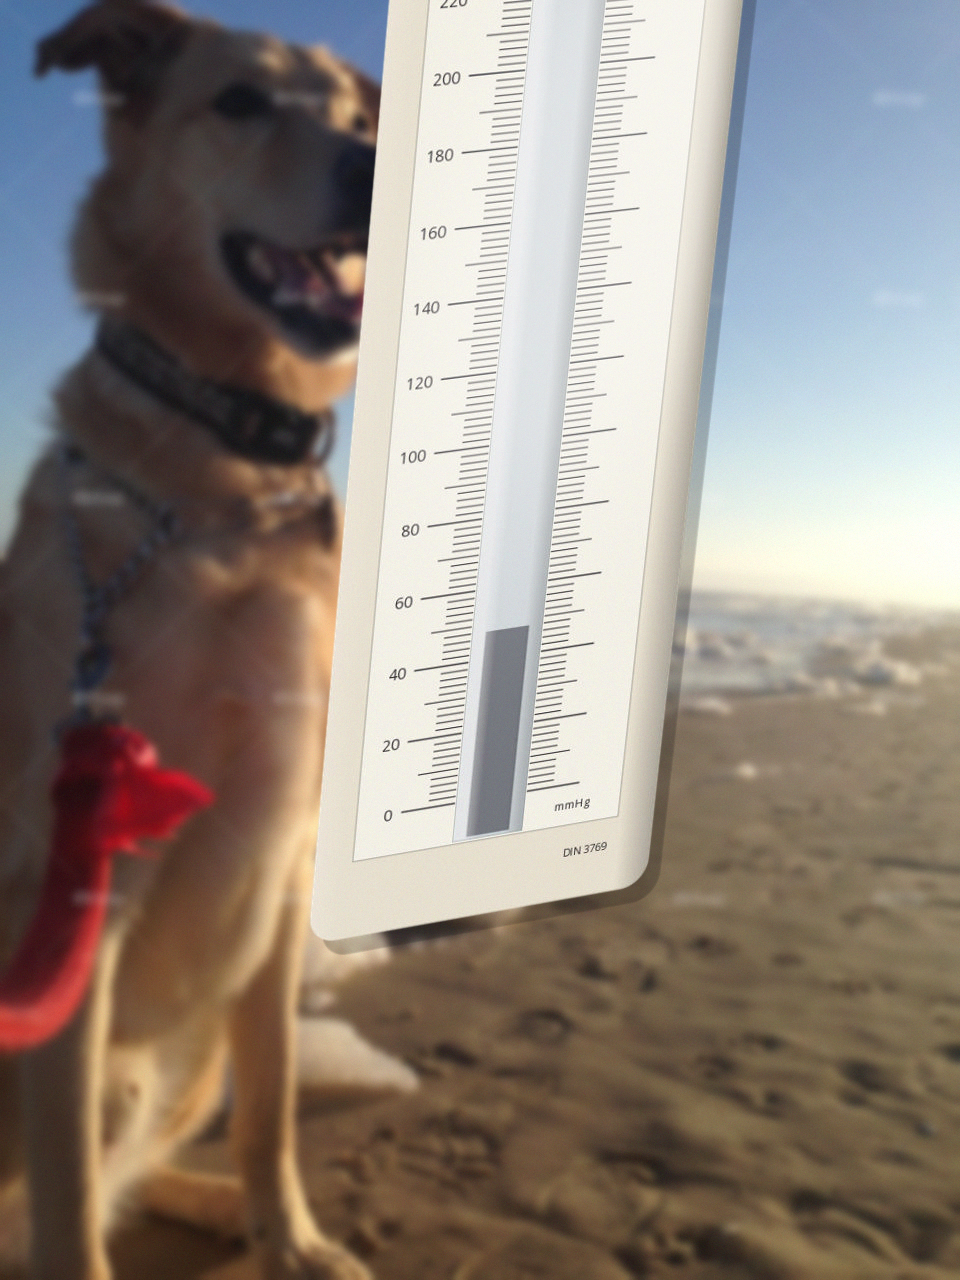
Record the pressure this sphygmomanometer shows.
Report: 48 mmHg
